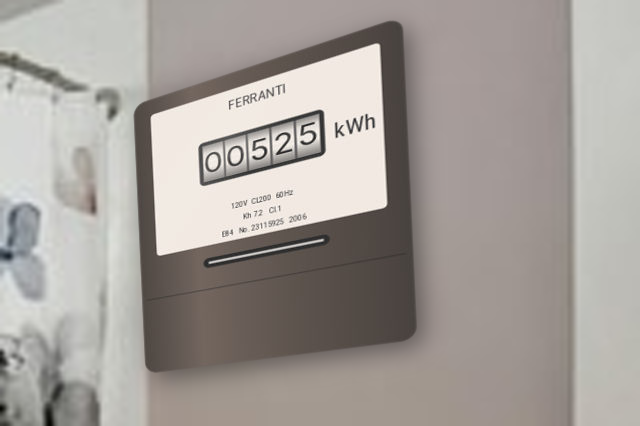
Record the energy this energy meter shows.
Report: 525 kWh
